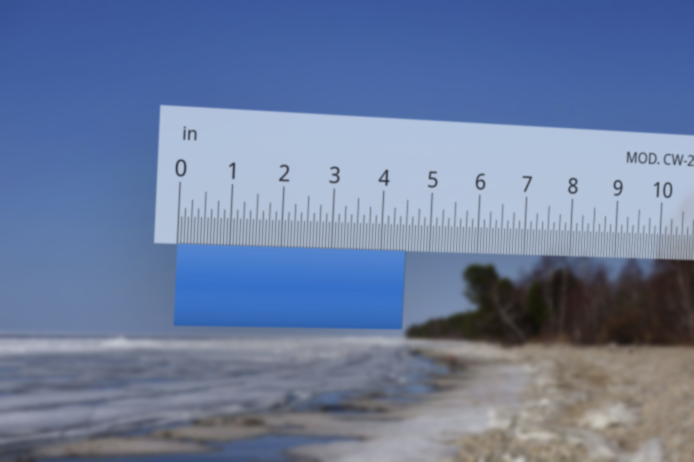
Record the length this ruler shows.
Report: 4.5 in
